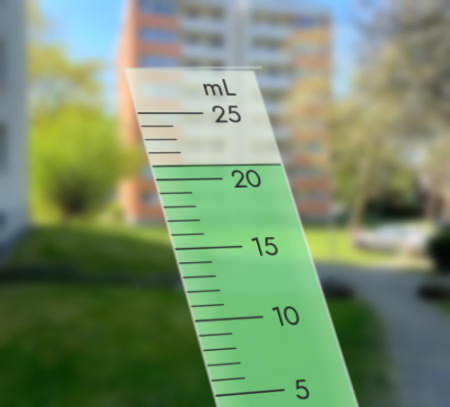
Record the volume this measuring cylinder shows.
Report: 21 mL
